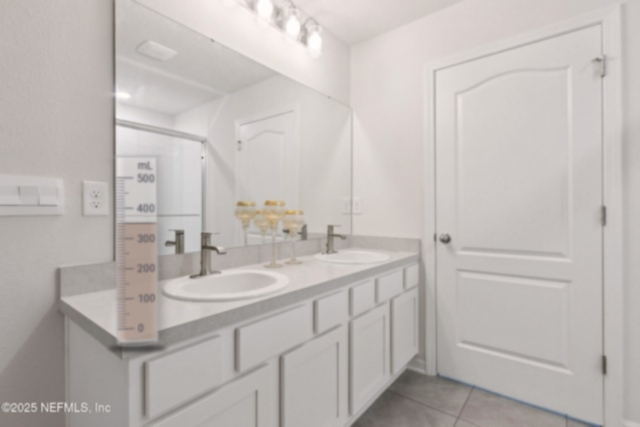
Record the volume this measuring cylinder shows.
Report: 350 mL
